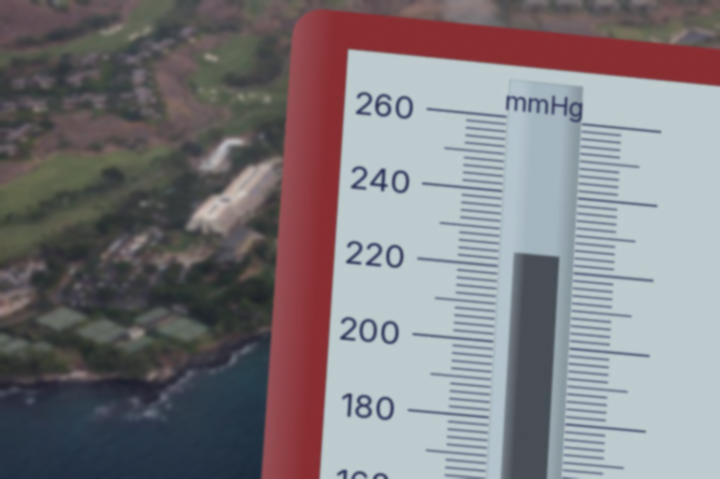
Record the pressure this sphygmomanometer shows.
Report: 224 mmHg
